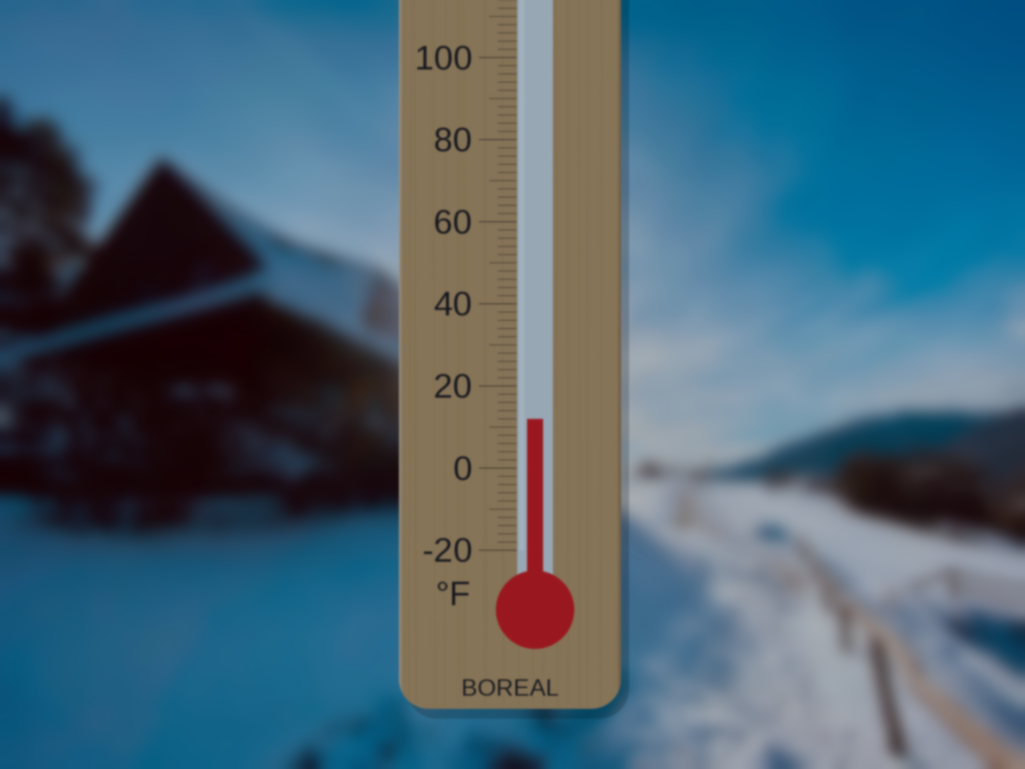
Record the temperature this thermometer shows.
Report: 12 °F
